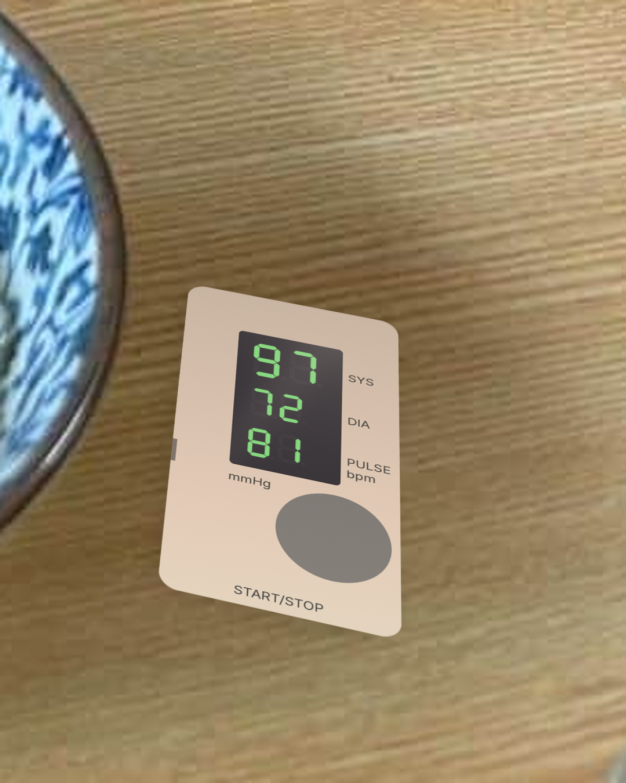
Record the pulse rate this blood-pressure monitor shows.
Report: 81 bpm
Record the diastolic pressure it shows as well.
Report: 72 mmHg
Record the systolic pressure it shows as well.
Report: 97 mmHg
